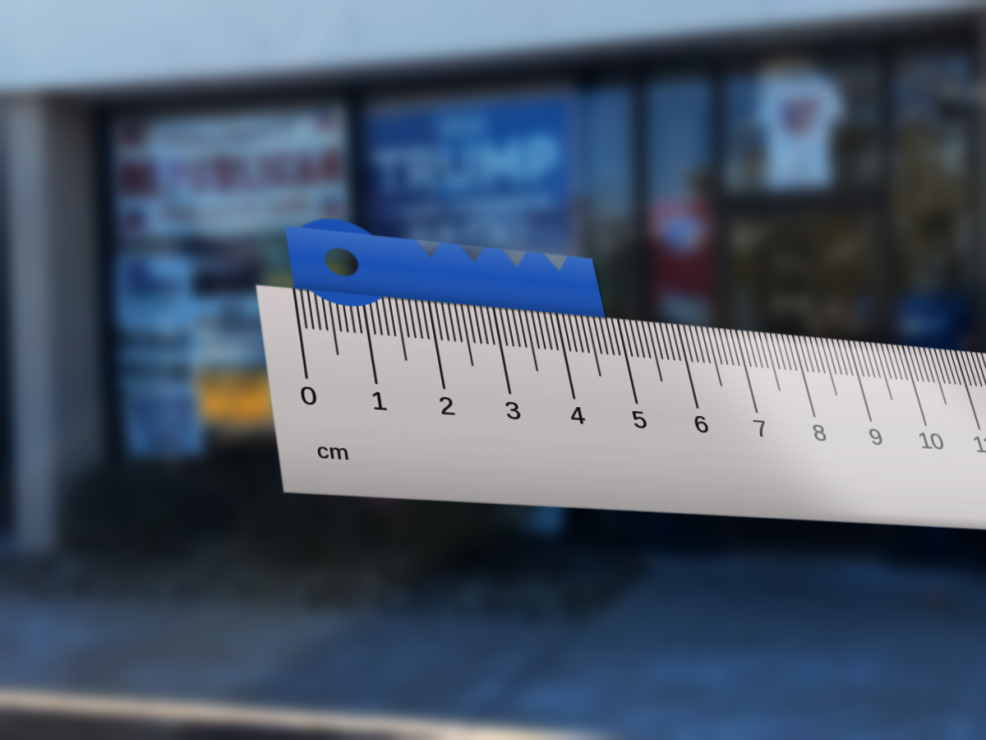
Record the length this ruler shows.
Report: 4.8 cm
